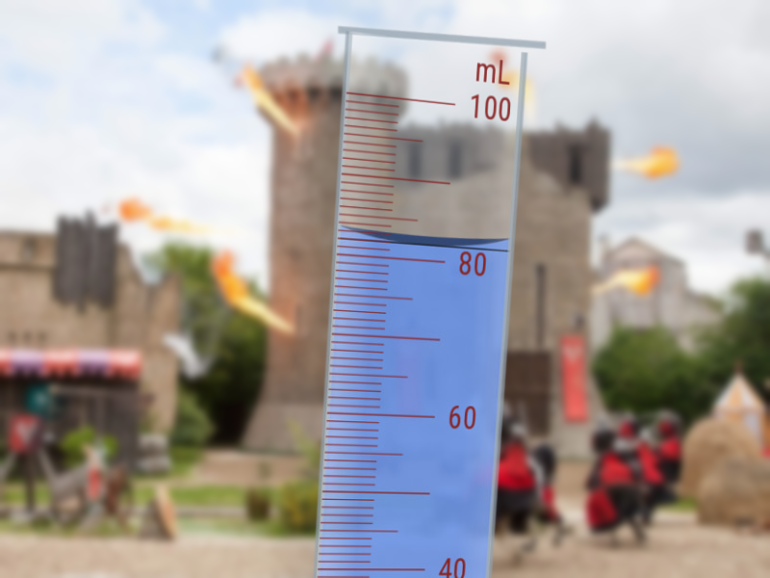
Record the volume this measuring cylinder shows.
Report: 82 mL
